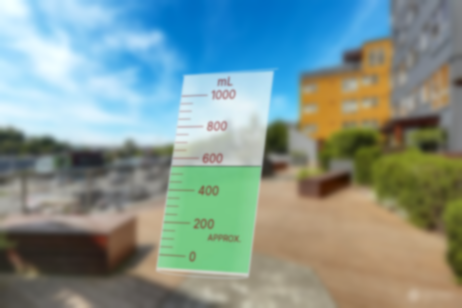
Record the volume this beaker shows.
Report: 550 mL
